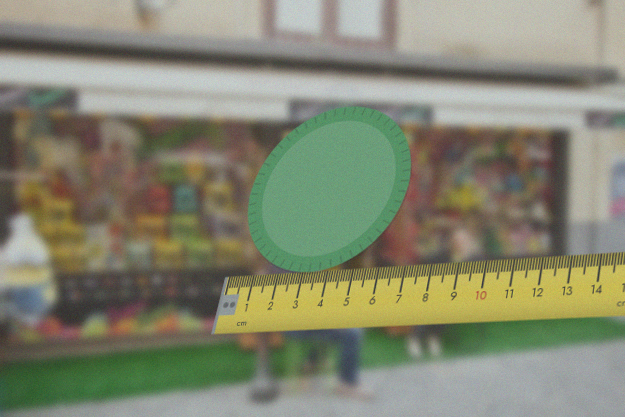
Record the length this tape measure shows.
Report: 6.5 cm
